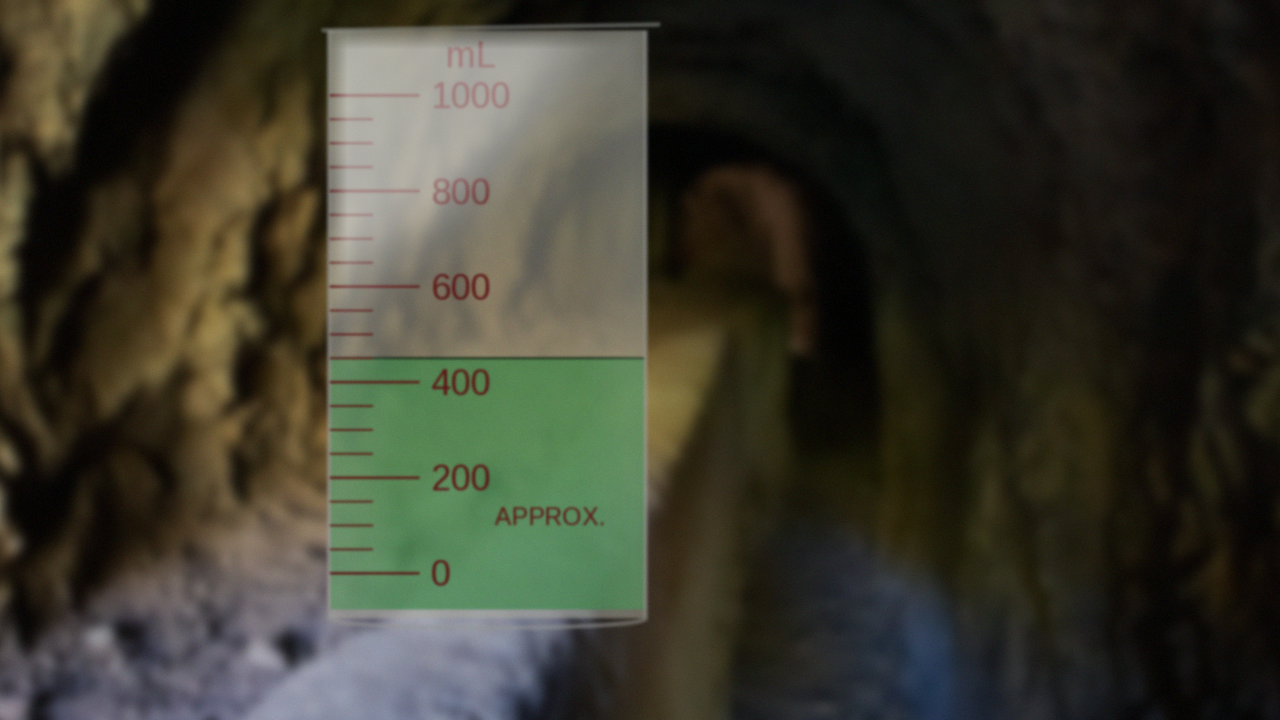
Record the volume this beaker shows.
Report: 450 mL
